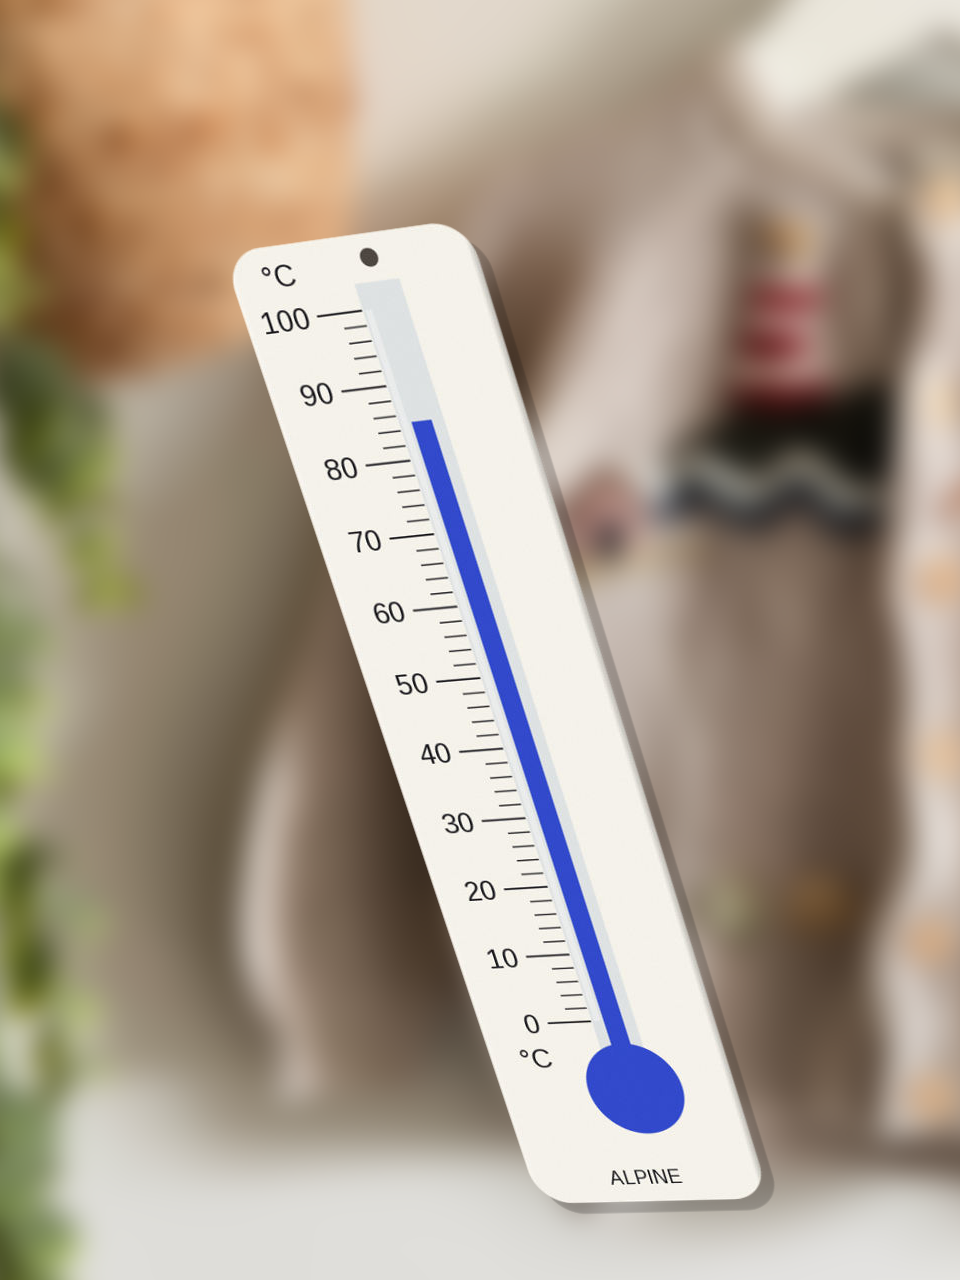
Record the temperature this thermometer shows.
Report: 85 °C
